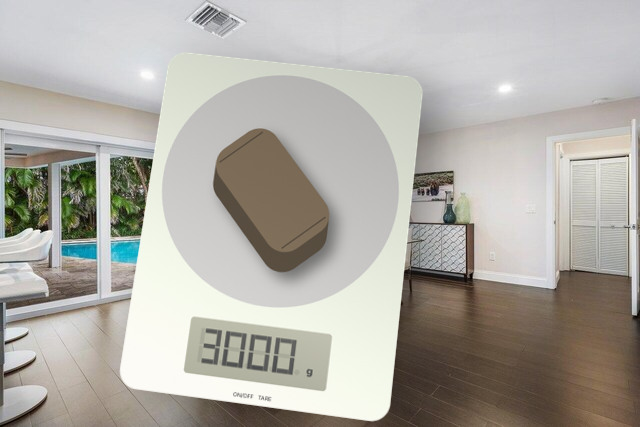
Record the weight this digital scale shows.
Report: 3000 g
